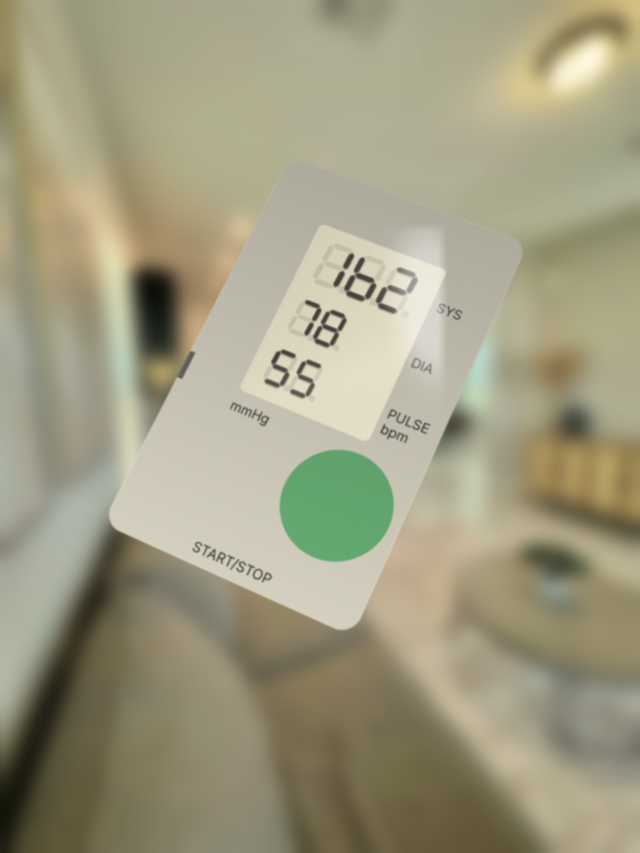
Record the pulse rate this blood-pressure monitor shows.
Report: 55 bpm
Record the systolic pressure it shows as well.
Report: 162 mmHg
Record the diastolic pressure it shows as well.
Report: 78 mmHg
